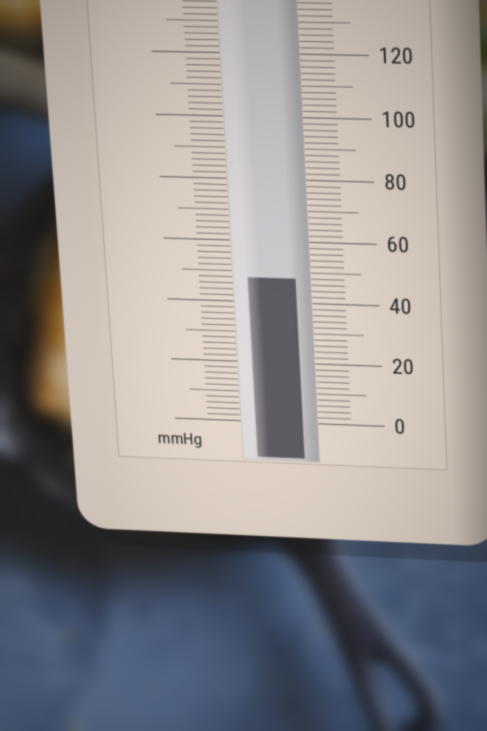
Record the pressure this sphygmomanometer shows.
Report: 48 mmHg
